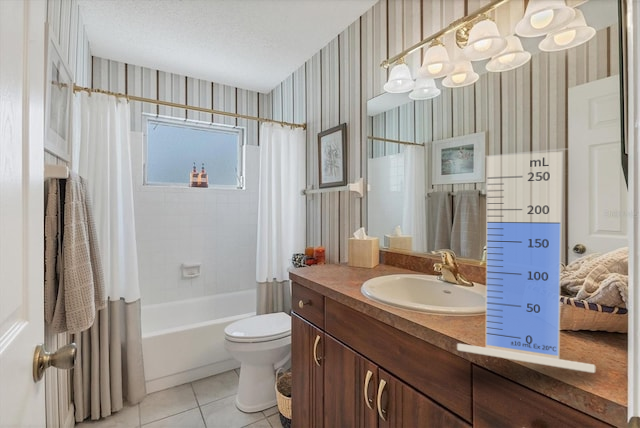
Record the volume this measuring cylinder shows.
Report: 180 mL
